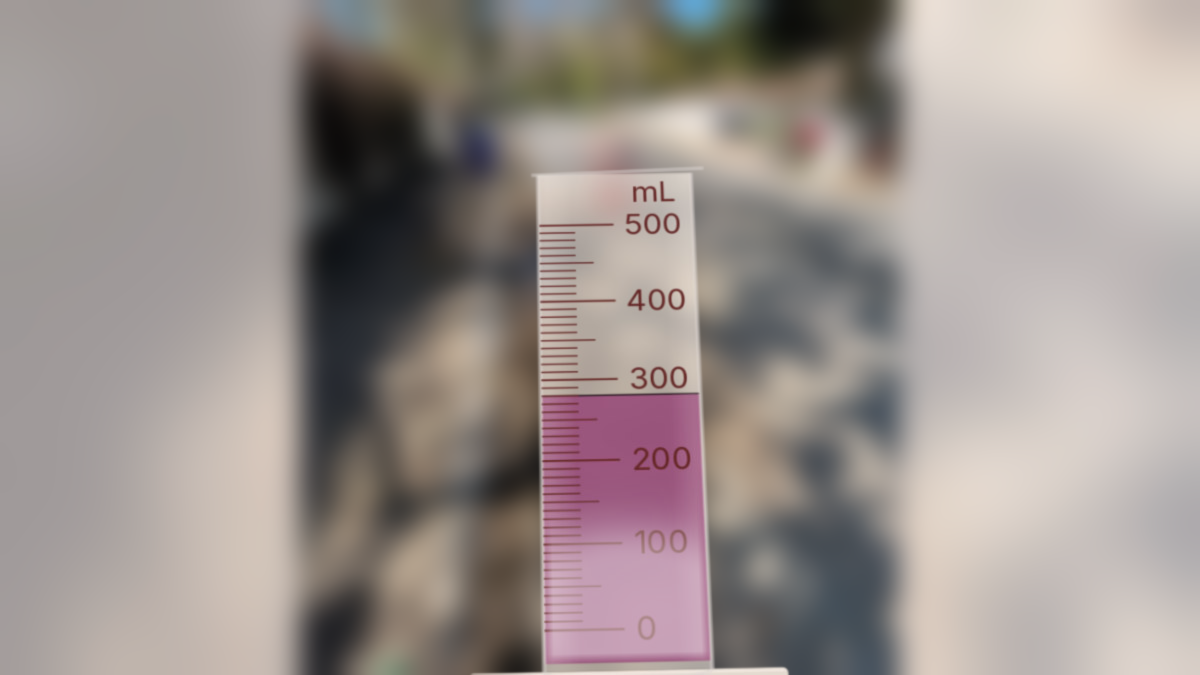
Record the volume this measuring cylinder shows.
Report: 280 mL
